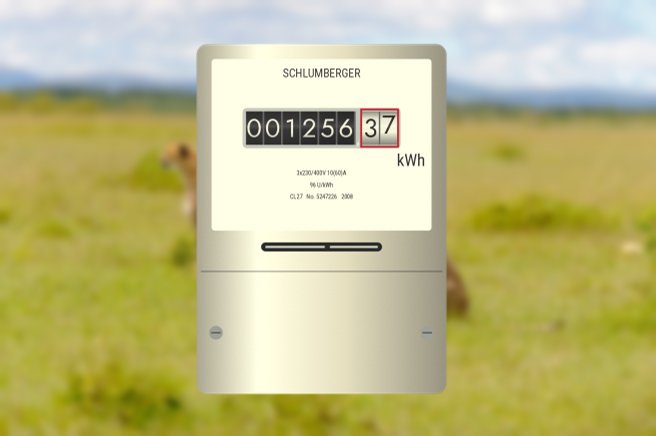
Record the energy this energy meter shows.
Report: 1256.37 kWh
